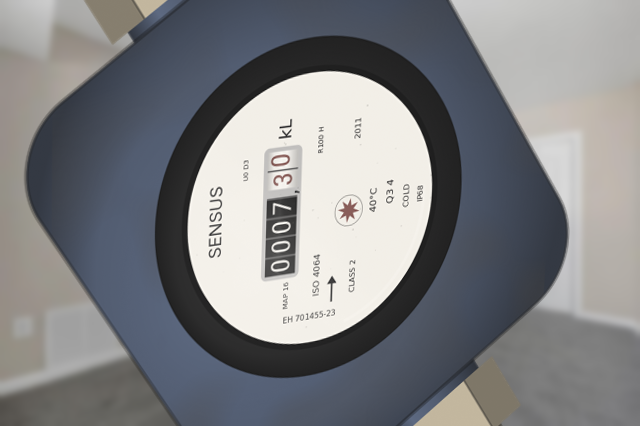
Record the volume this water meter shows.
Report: 7.30 kL
